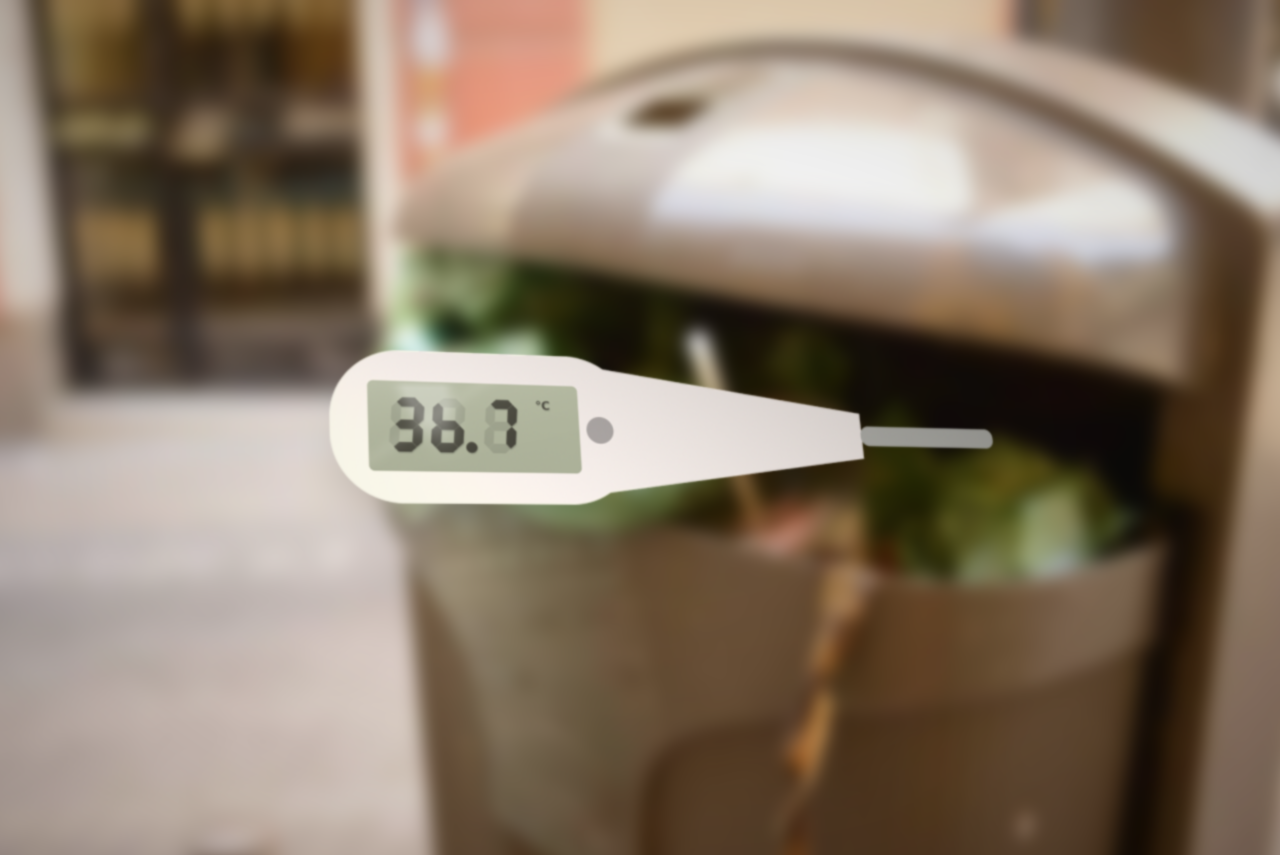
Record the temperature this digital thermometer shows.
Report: 36.7 °C
